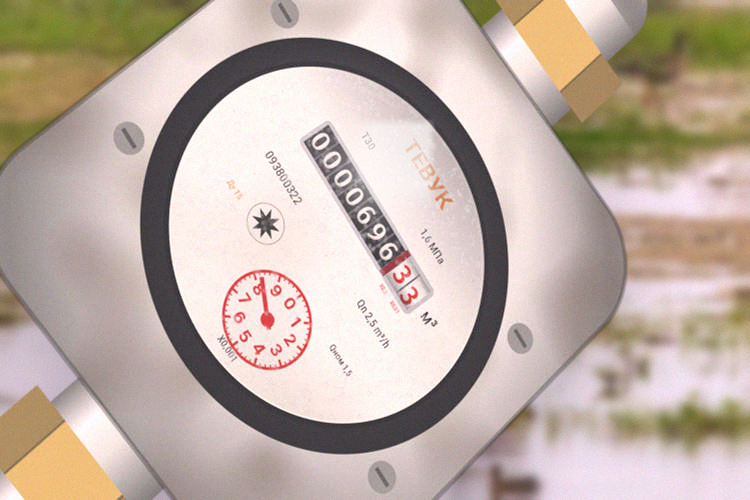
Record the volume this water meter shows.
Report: 696.328 m³
